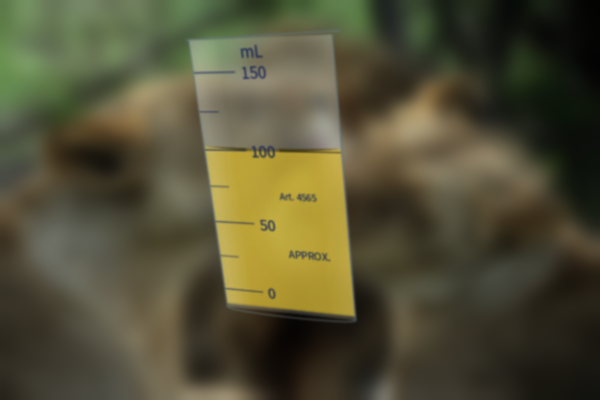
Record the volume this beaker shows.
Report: 100 mL
